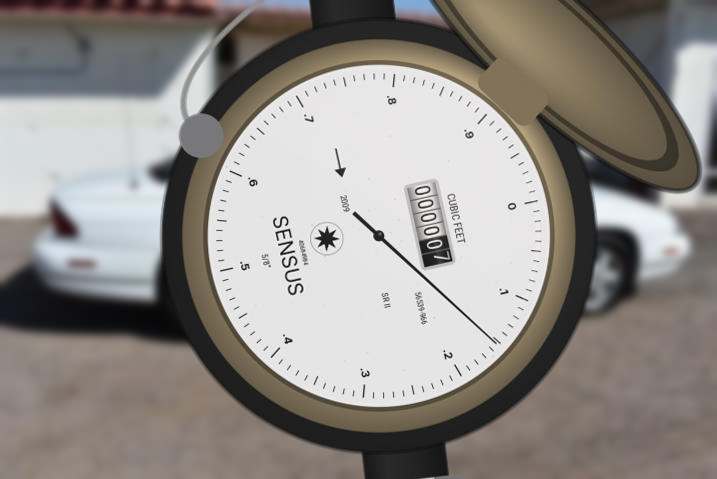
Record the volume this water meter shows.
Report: 7.15 ft³
